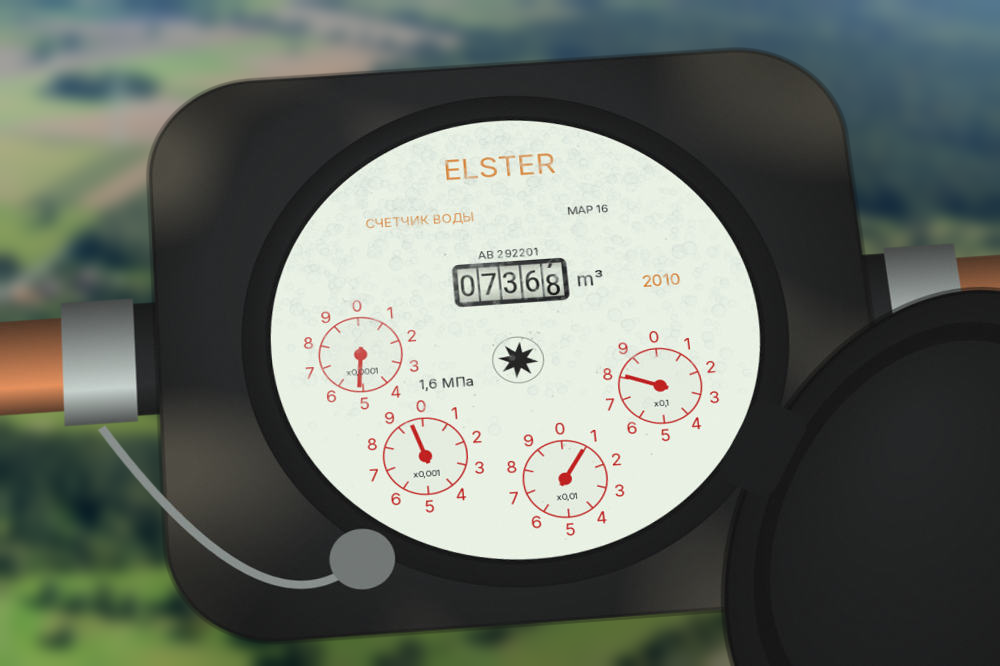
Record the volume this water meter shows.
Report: 7367.8095 m³
